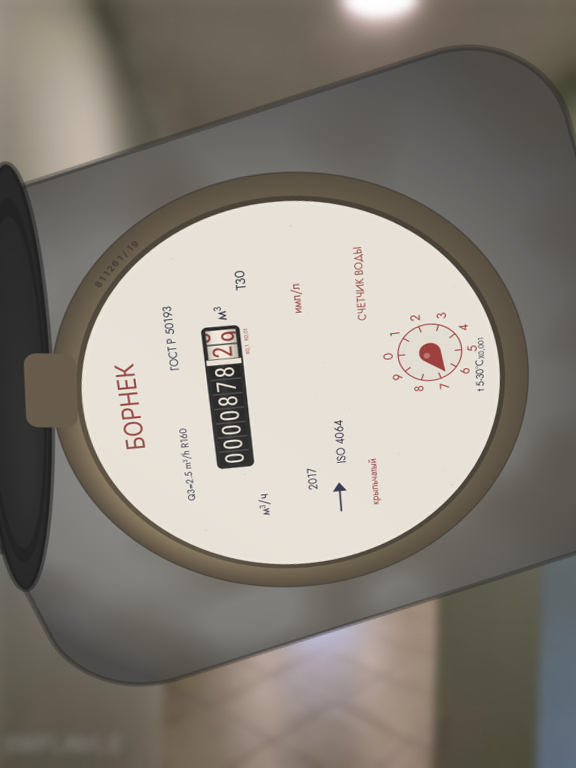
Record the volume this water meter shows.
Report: 878.286 m³
